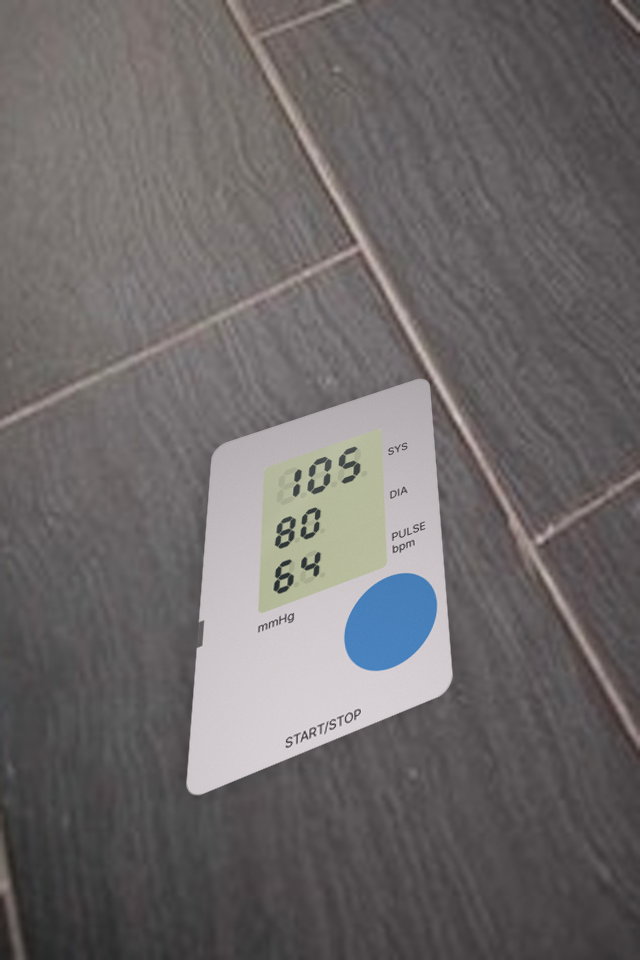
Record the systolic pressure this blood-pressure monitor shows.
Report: 105 mmHg
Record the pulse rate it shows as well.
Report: 64 bpm
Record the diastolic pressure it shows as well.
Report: 80 mmHg
